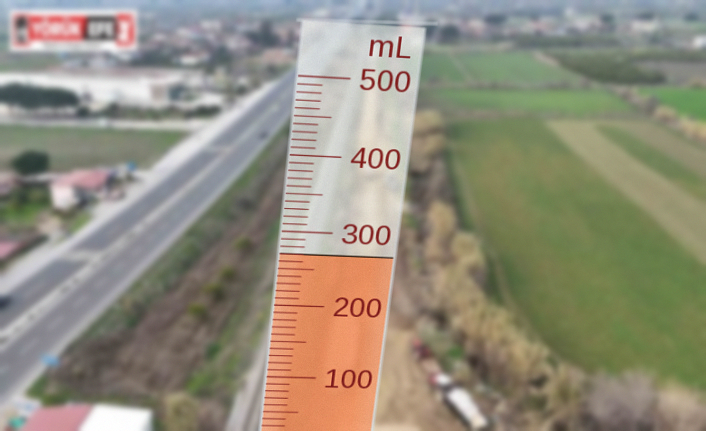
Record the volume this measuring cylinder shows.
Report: 270 mL
